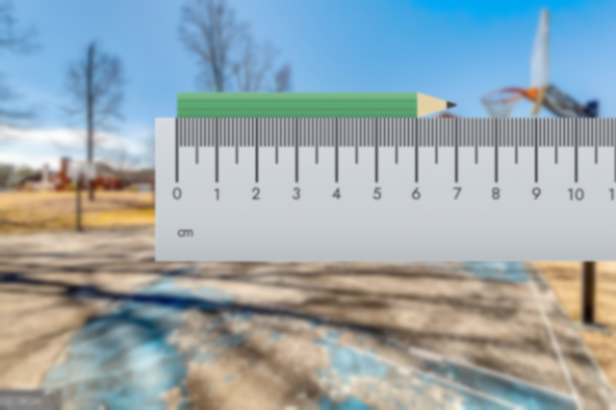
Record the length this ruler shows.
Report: 7 cm
